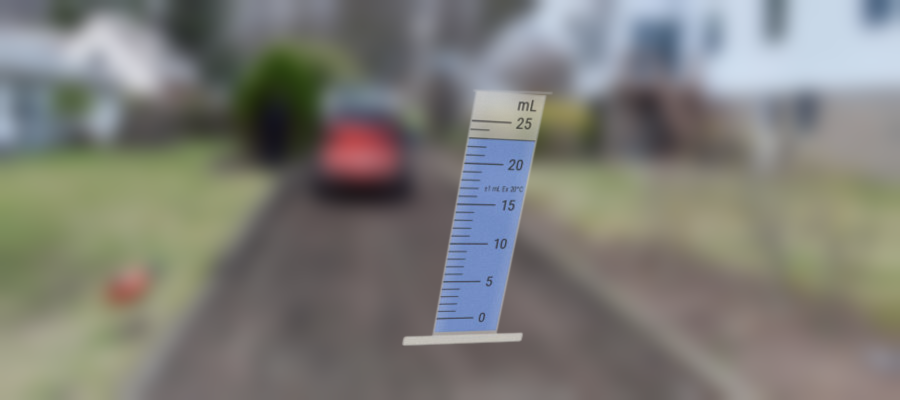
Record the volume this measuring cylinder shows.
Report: 23 mL
